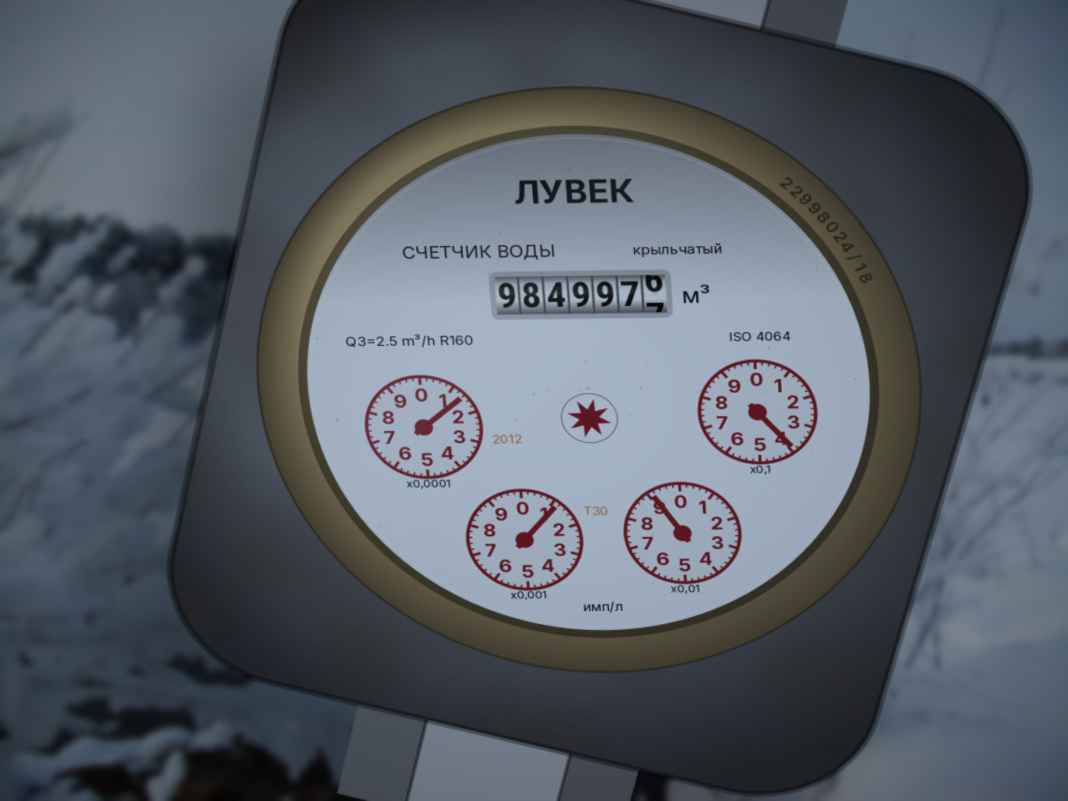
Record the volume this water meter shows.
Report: 9849976.3911 m³
